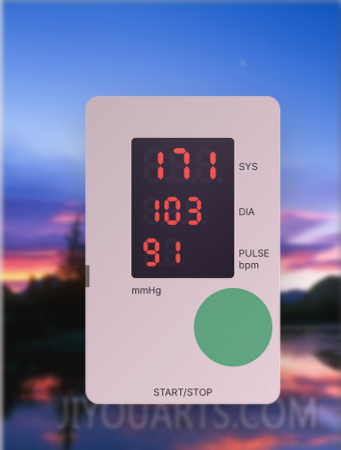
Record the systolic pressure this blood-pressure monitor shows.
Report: 171 mmHg
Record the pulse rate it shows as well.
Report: 91 bpm
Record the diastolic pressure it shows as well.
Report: 103 mmHg
